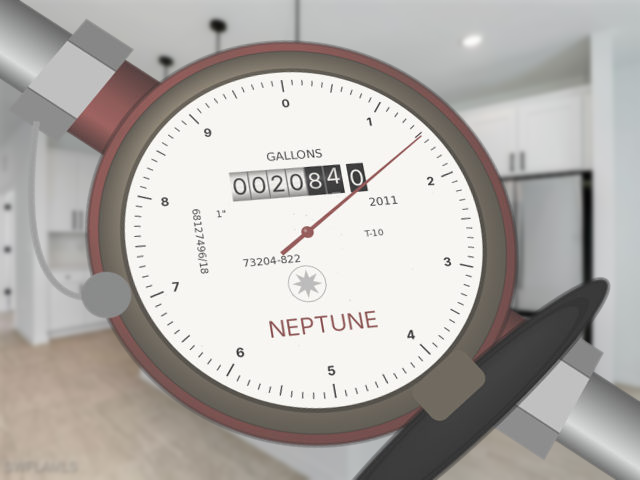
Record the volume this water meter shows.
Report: 20841.5 gal
